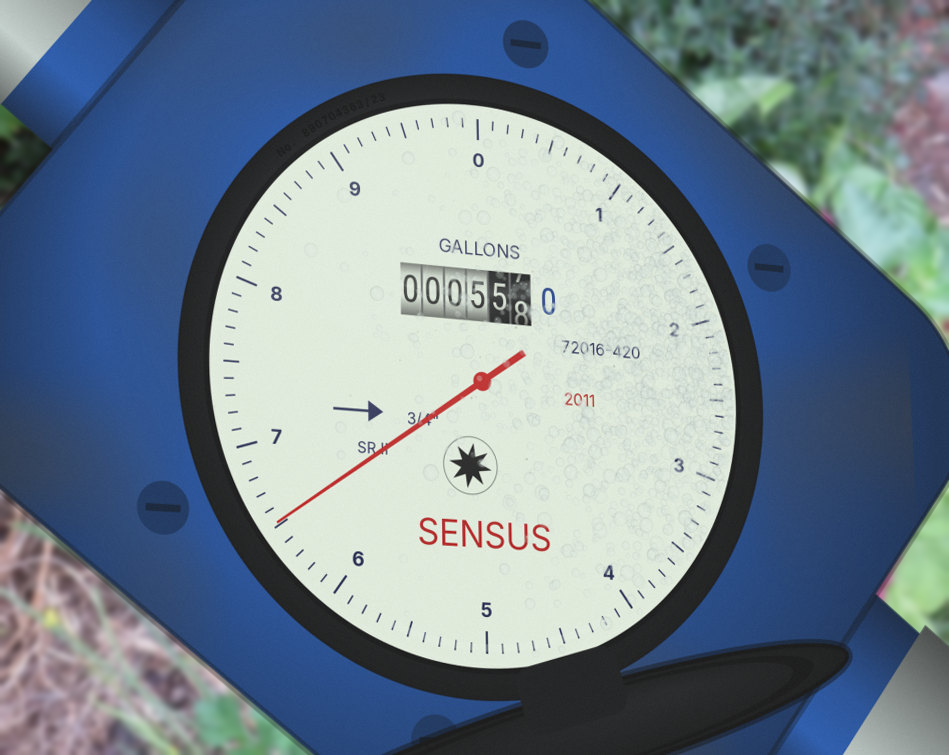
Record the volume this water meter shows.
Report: 5576.5 gal
